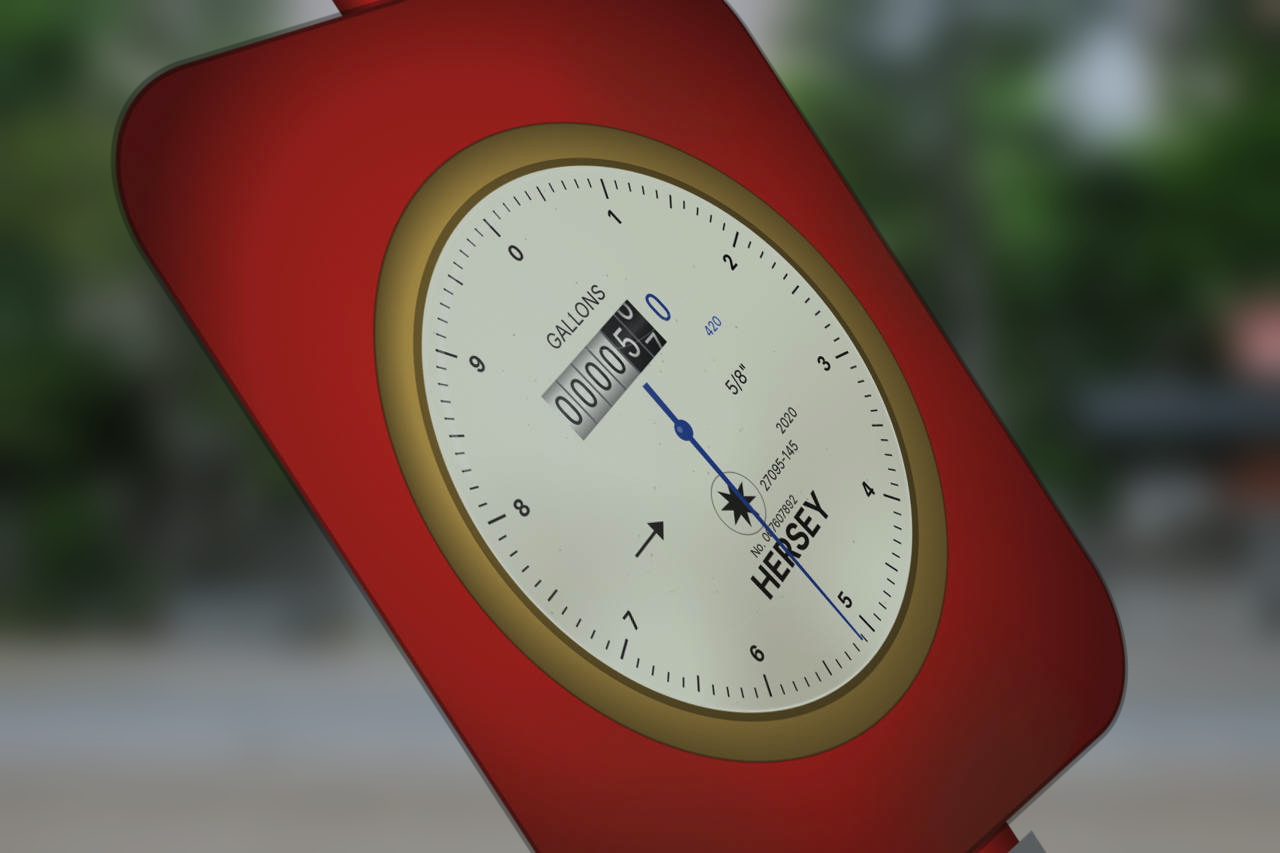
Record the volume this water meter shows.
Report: 565.1 gal
